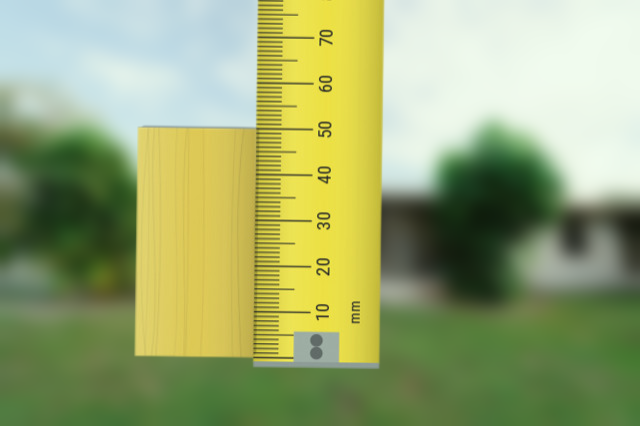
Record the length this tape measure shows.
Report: 50 mm
